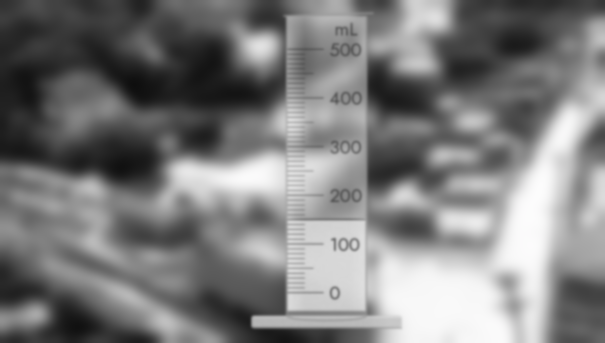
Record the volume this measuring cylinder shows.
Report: 150 mL
